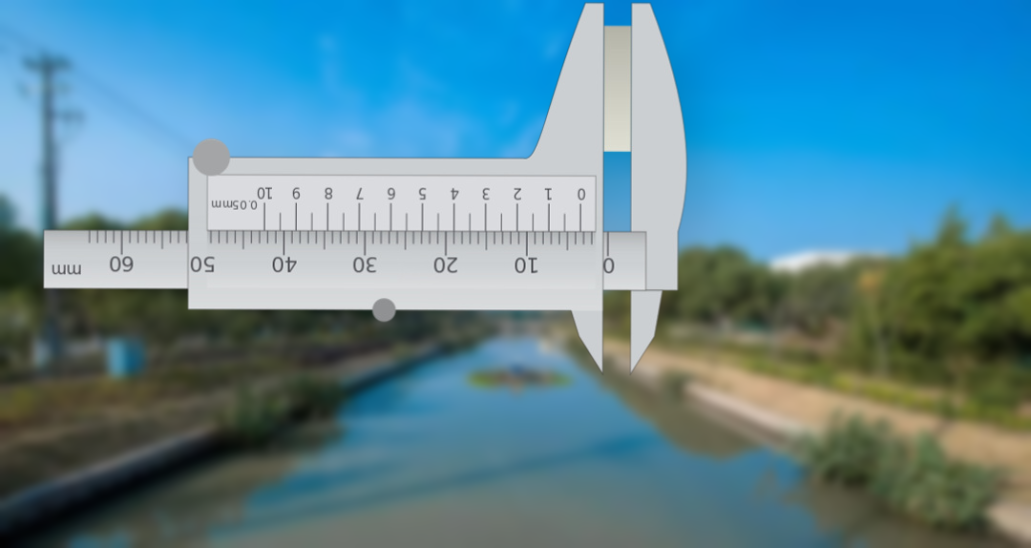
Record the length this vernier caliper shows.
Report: 3.4 mm
